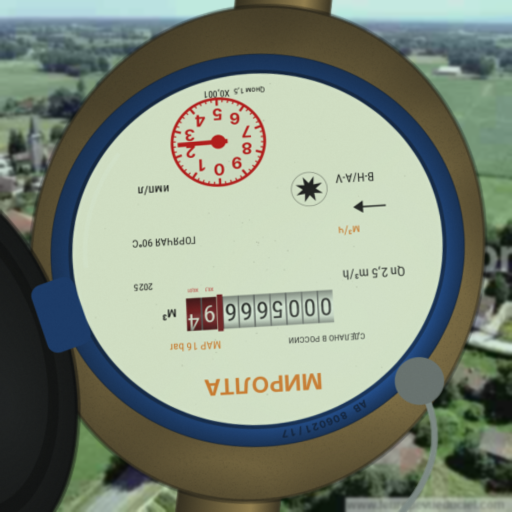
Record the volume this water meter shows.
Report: 5666.942 m³
